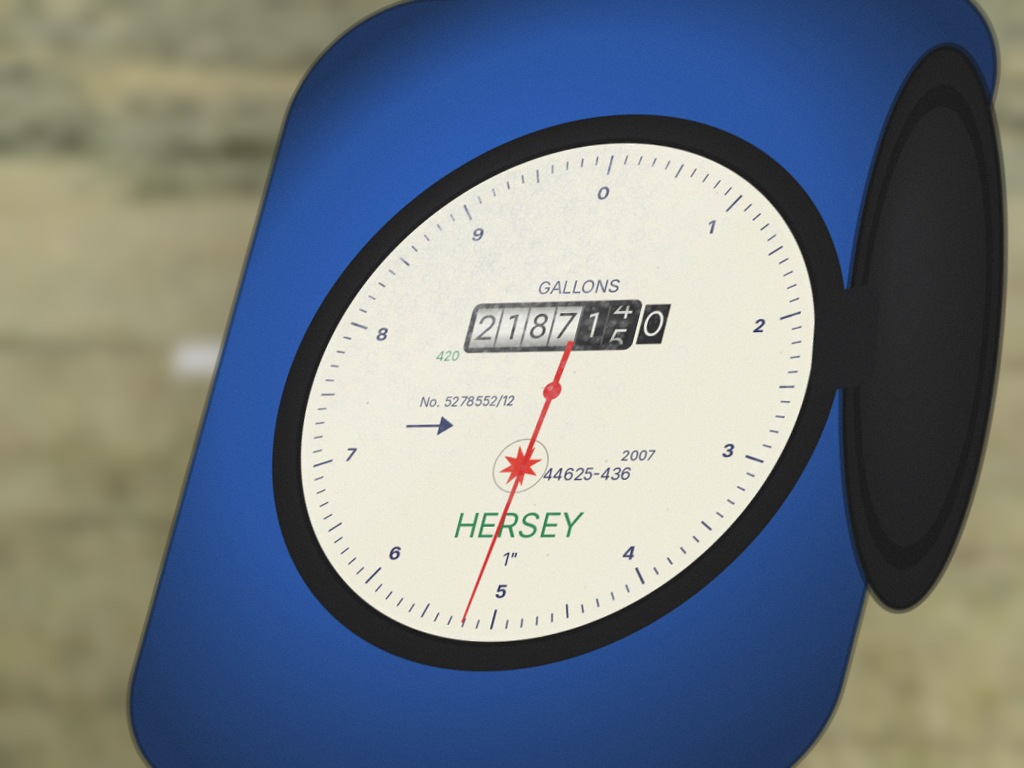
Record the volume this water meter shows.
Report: 2187145.2 gal
